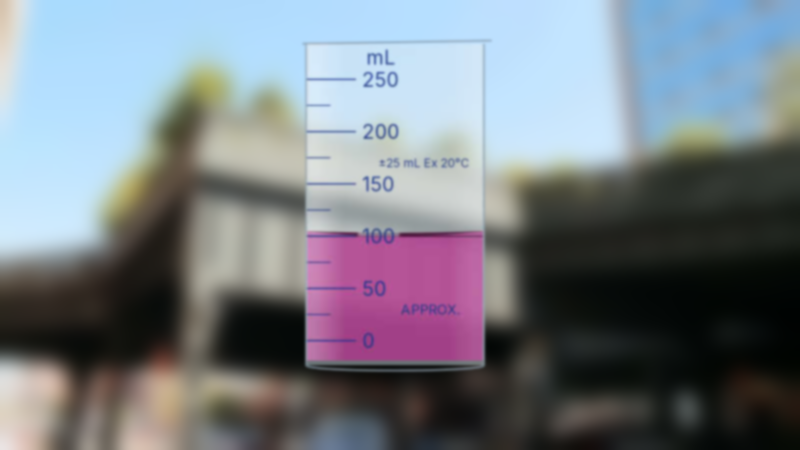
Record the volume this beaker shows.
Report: 100 mL
